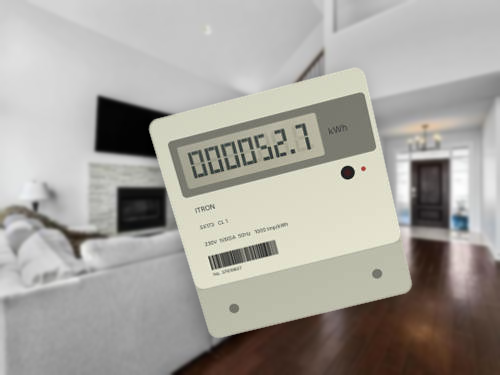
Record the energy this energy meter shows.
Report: 52.7 kWh
